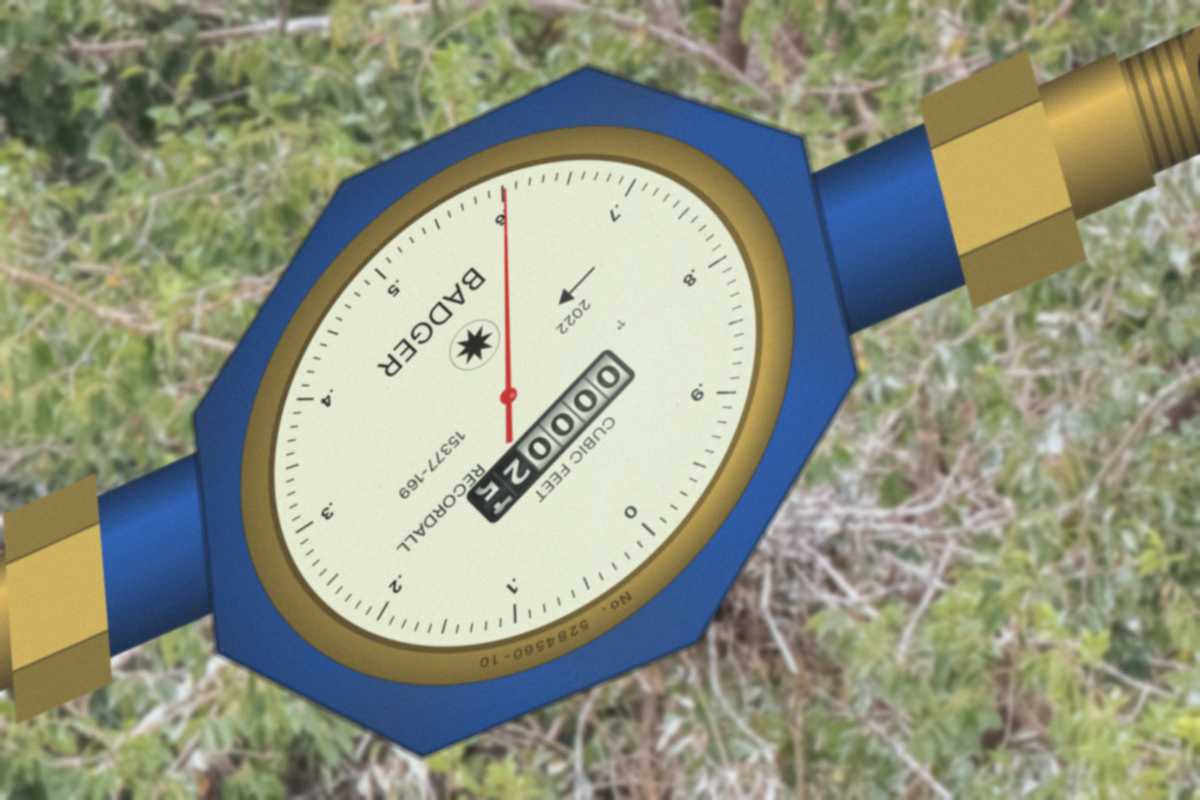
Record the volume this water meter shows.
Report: 24.60 ft³
